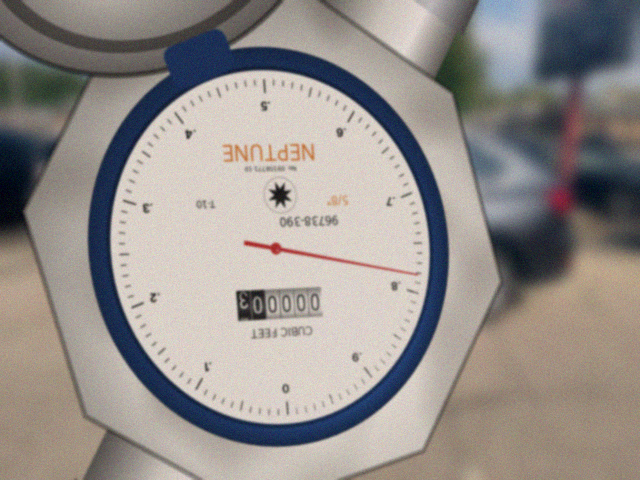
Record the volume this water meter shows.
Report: 2.78 ft³
